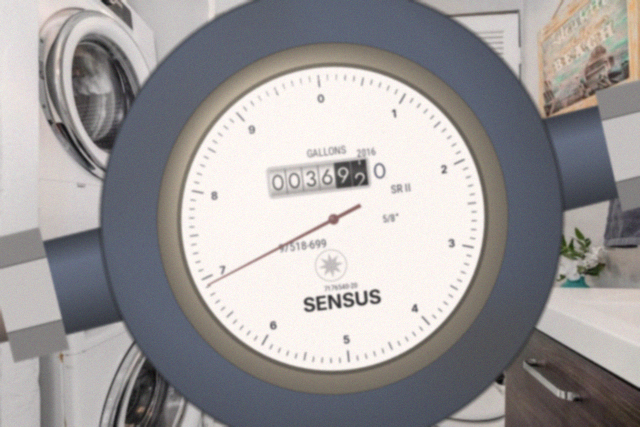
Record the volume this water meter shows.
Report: 36916.9 gal
